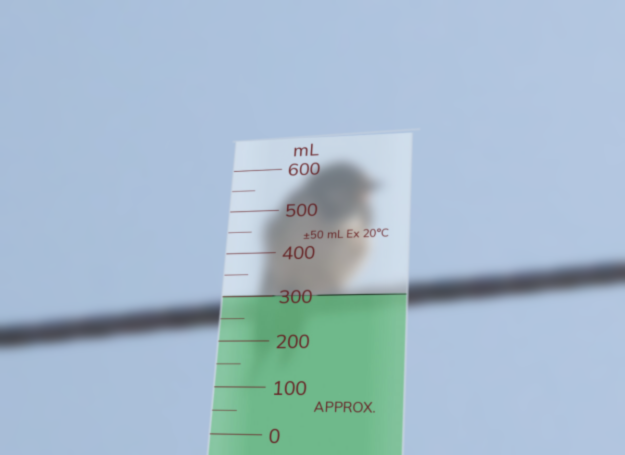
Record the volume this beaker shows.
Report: 300 mL
